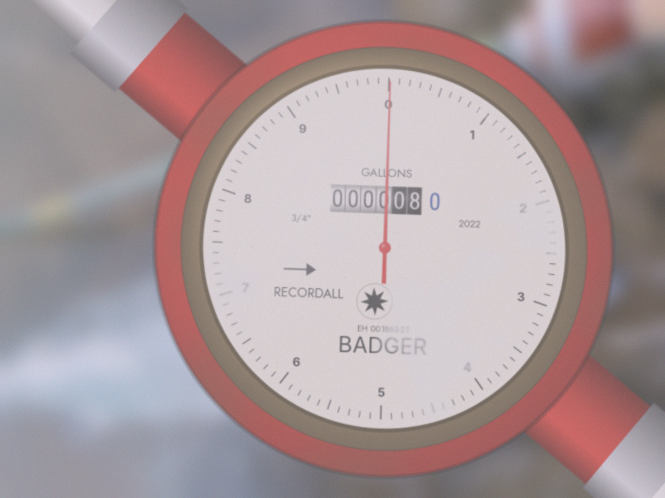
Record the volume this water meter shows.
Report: 80.0 gal
